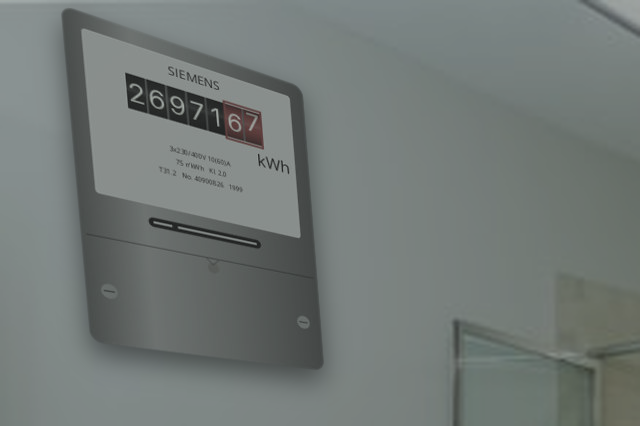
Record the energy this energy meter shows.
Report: 26971.67 kWh
